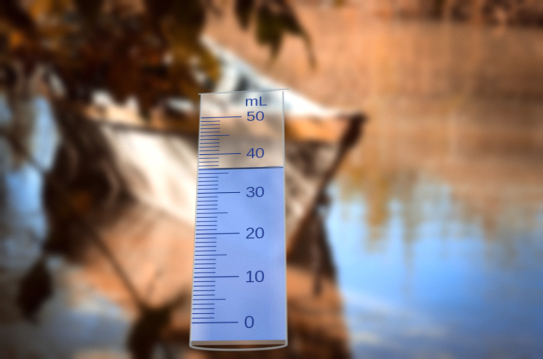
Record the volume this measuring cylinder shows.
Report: 36 mL
